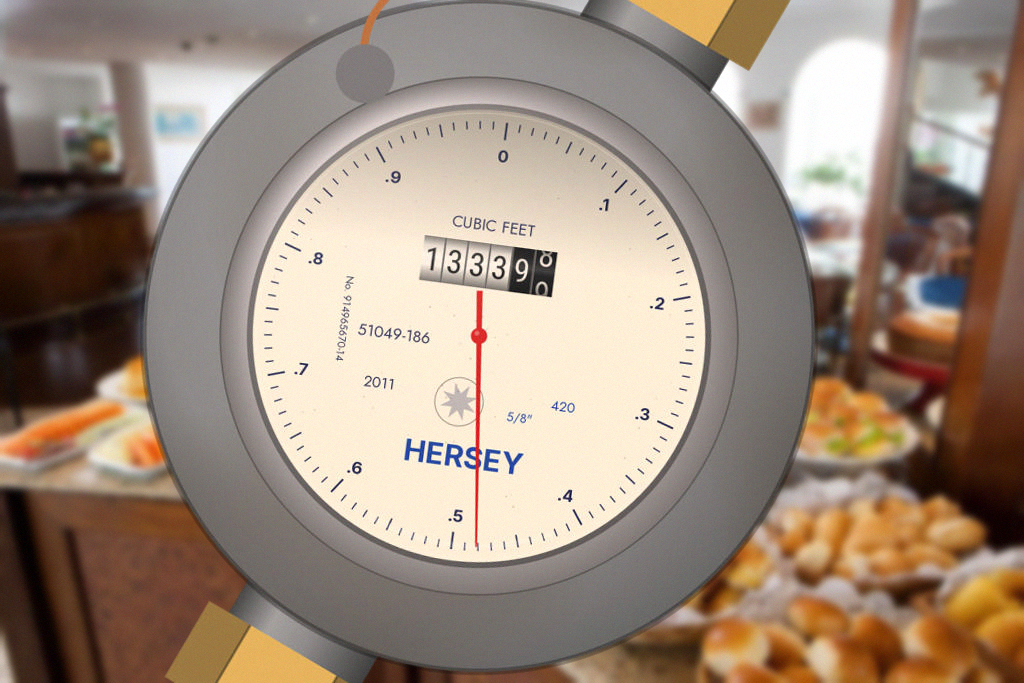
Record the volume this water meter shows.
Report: 133398.48 ft³
